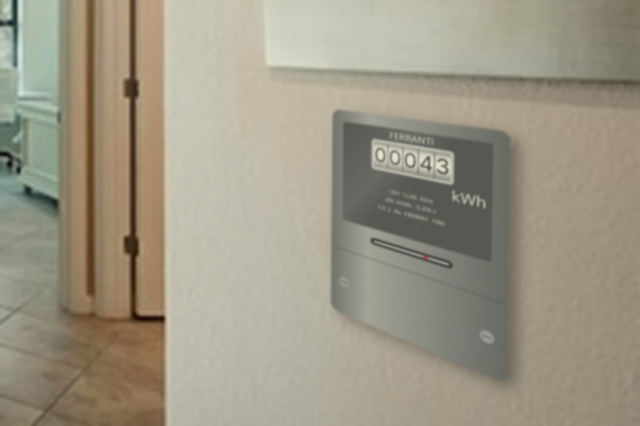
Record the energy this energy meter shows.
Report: 43 kWh
